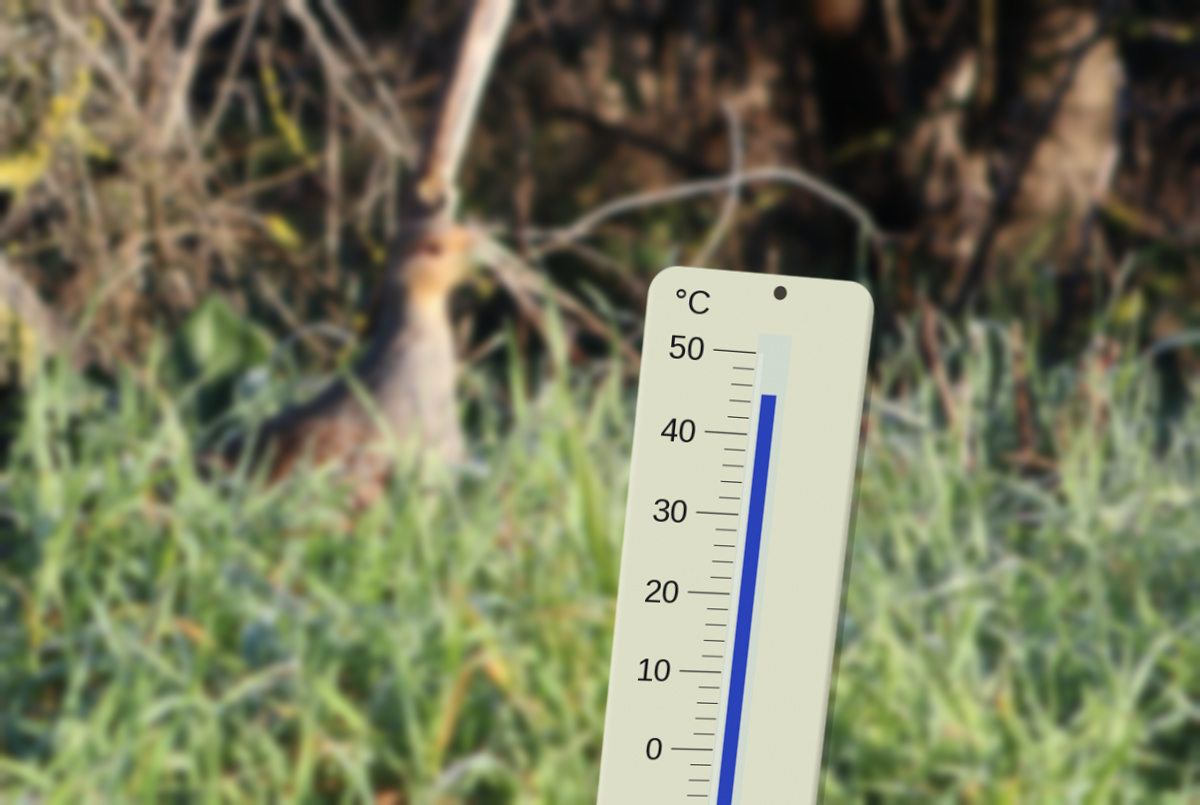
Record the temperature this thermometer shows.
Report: 45 °C
